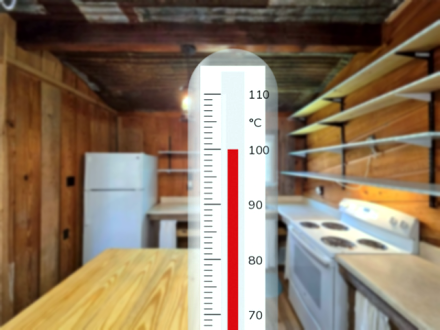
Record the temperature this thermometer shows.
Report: 100 °C
